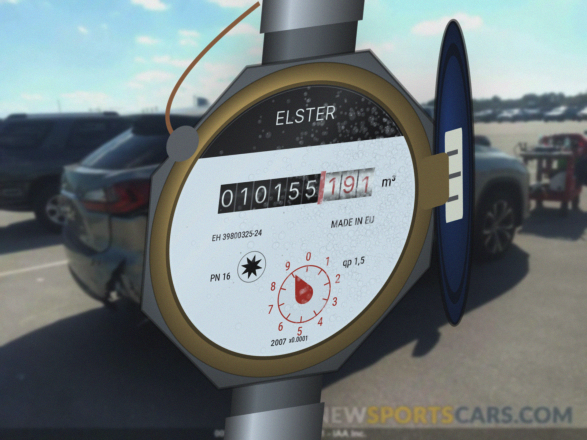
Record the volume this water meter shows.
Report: 10155.1909 m³
